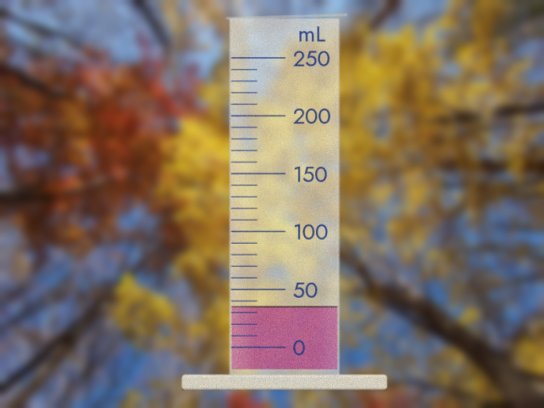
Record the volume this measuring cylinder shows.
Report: 35 mL
